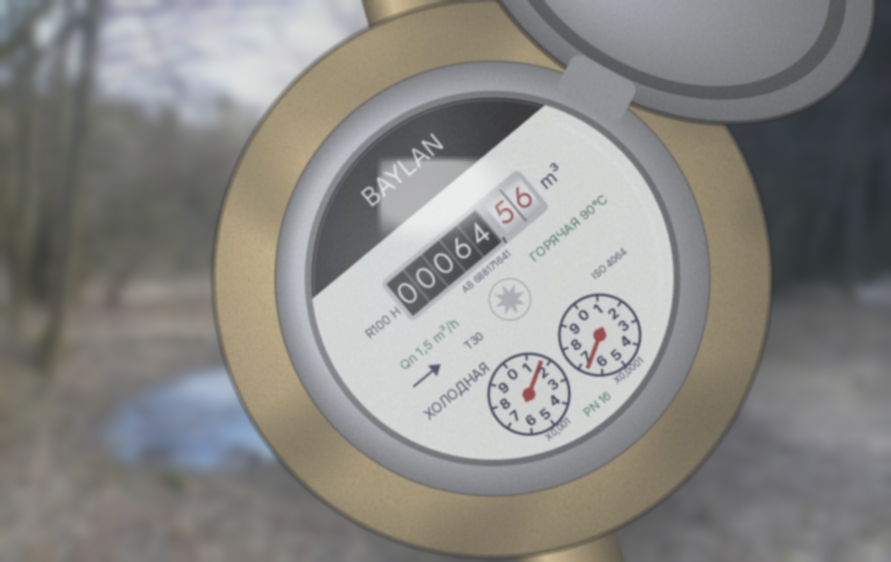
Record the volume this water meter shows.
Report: 64.5616 m³
